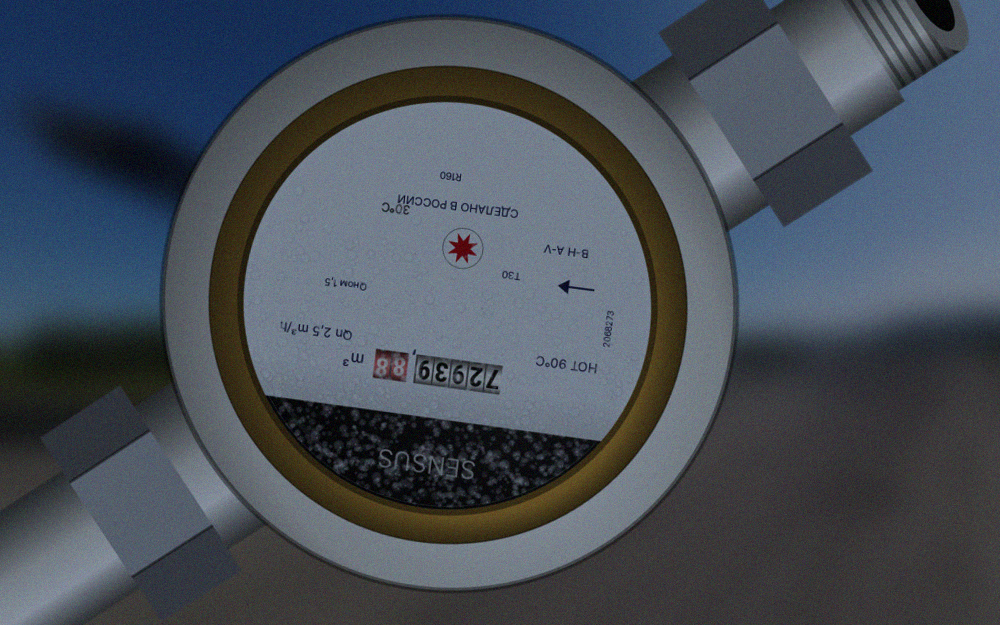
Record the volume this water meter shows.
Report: 72939.88 m³
